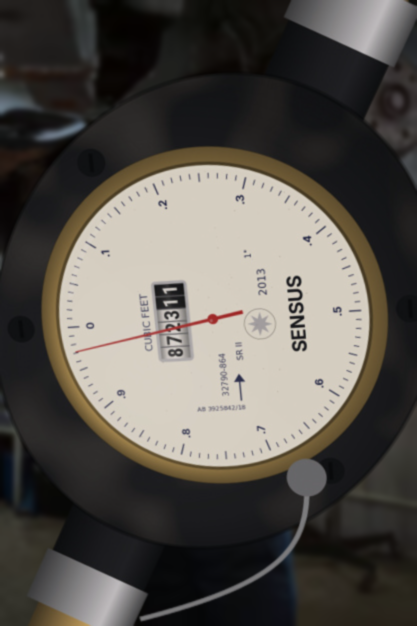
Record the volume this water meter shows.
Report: 872310.97 ft³
